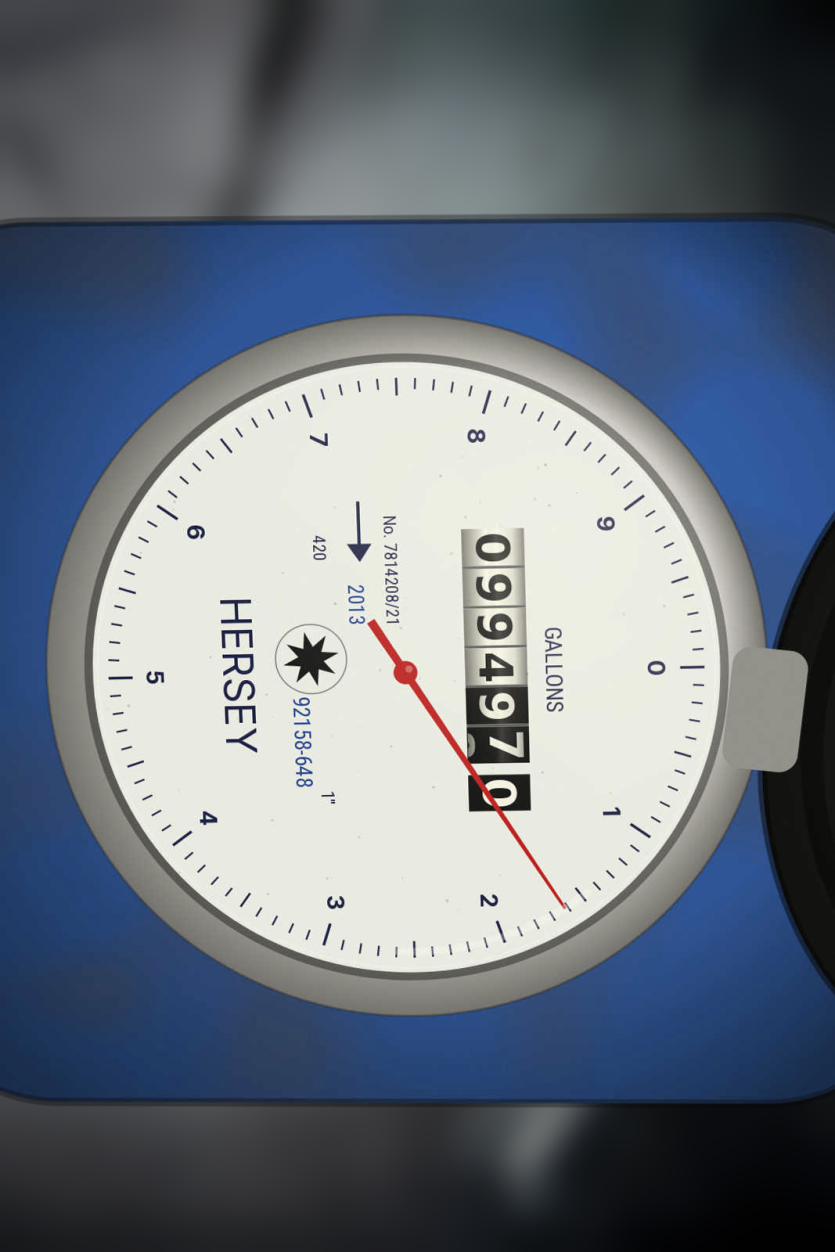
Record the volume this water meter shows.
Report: 994971.6 gal
